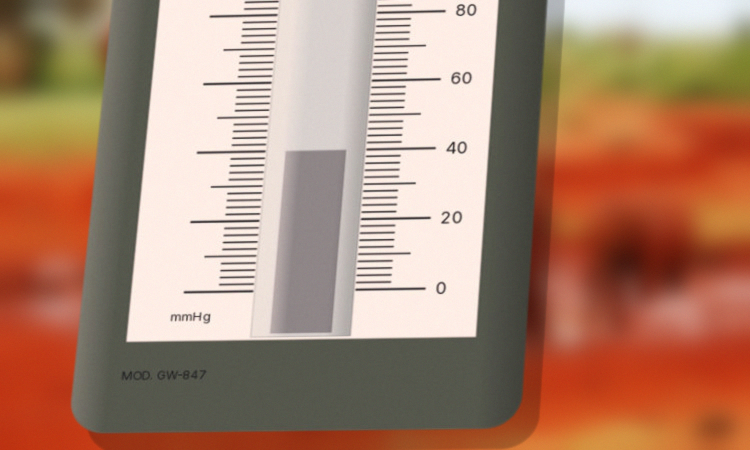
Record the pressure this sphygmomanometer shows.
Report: 40 mmHg
